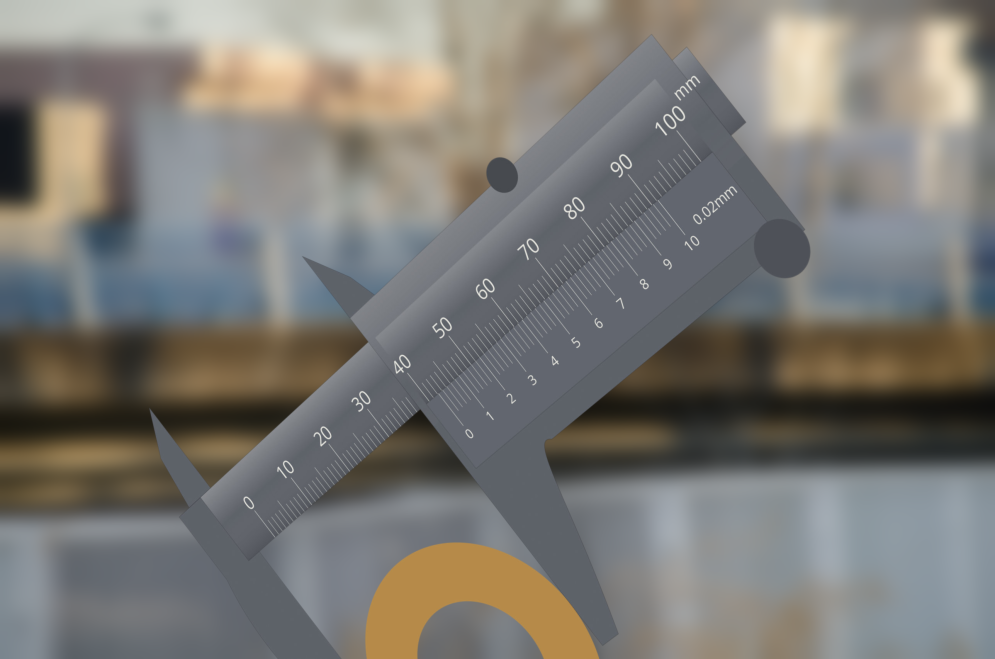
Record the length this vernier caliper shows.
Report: 42.2 mm
